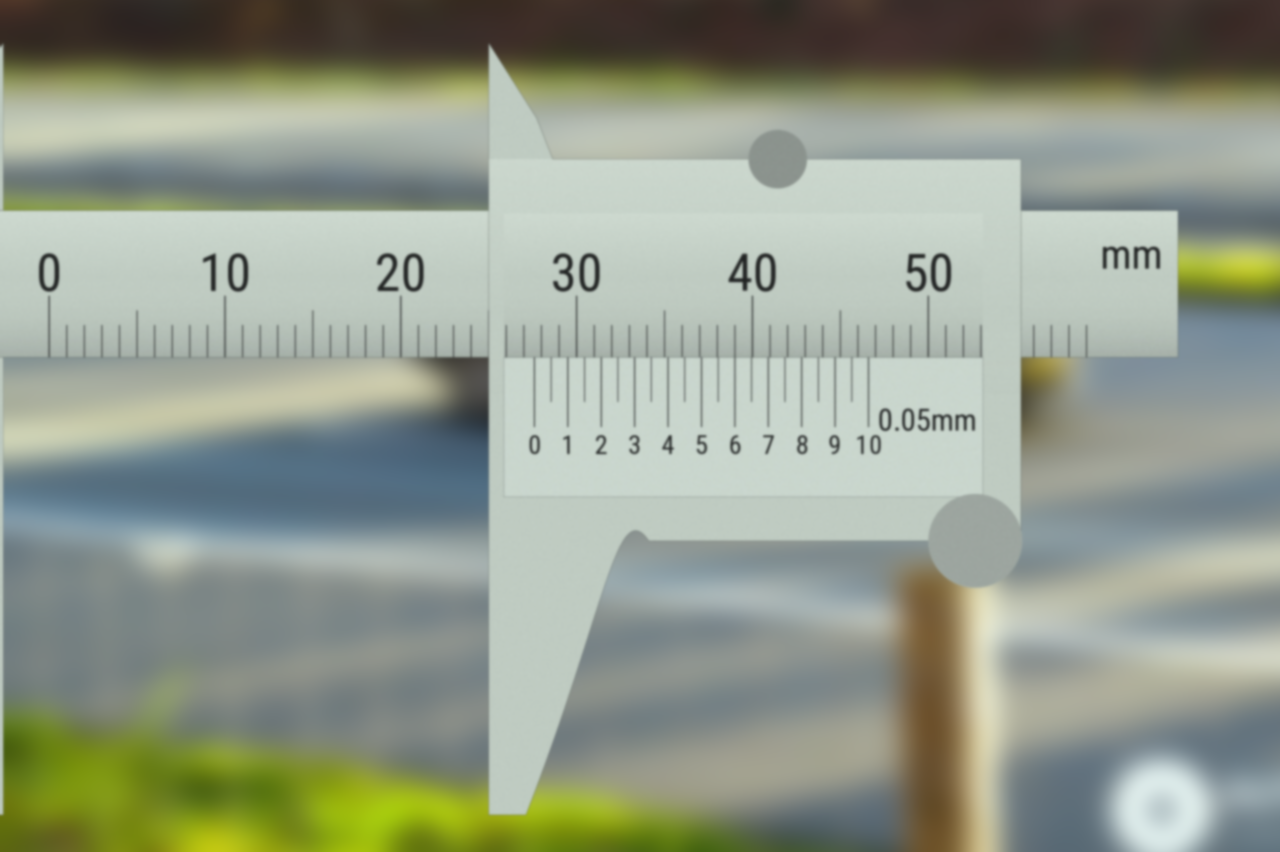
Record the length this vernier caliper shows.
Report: 27.6 mm
